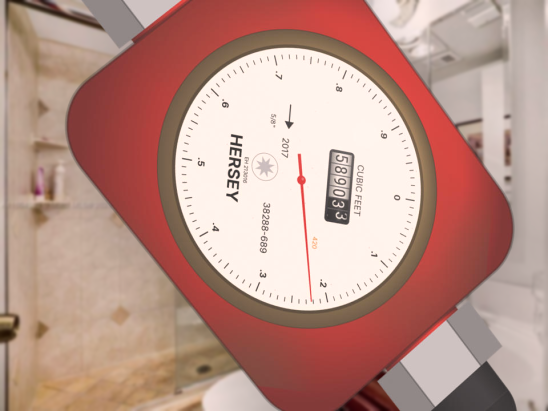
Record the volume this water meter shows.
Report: 589033.22 ft³
